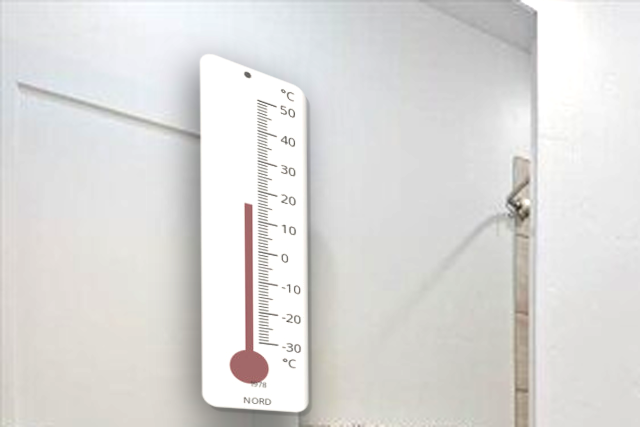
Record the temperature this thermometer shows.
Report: 15 °C
